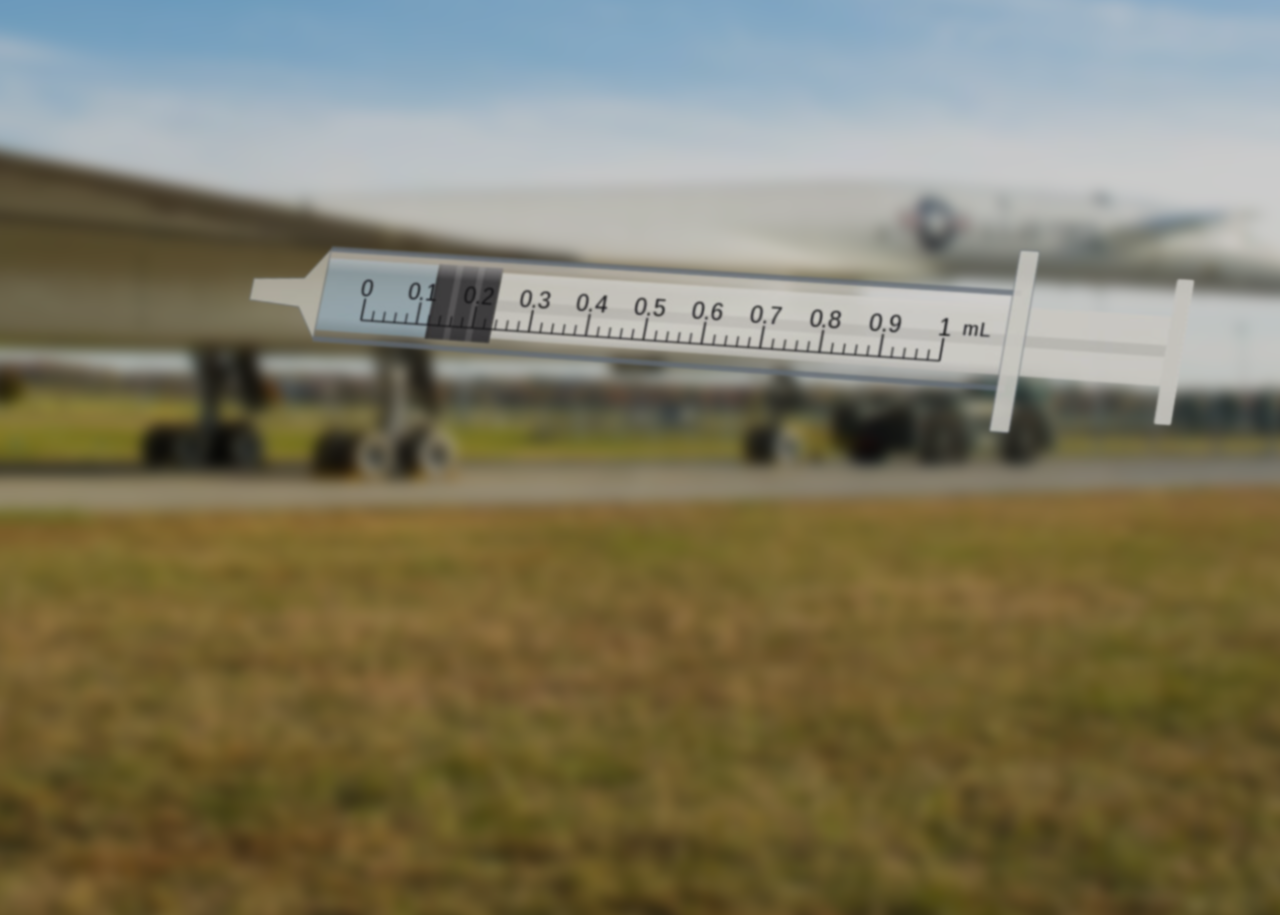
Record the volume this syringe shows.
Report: 0.12 mL
